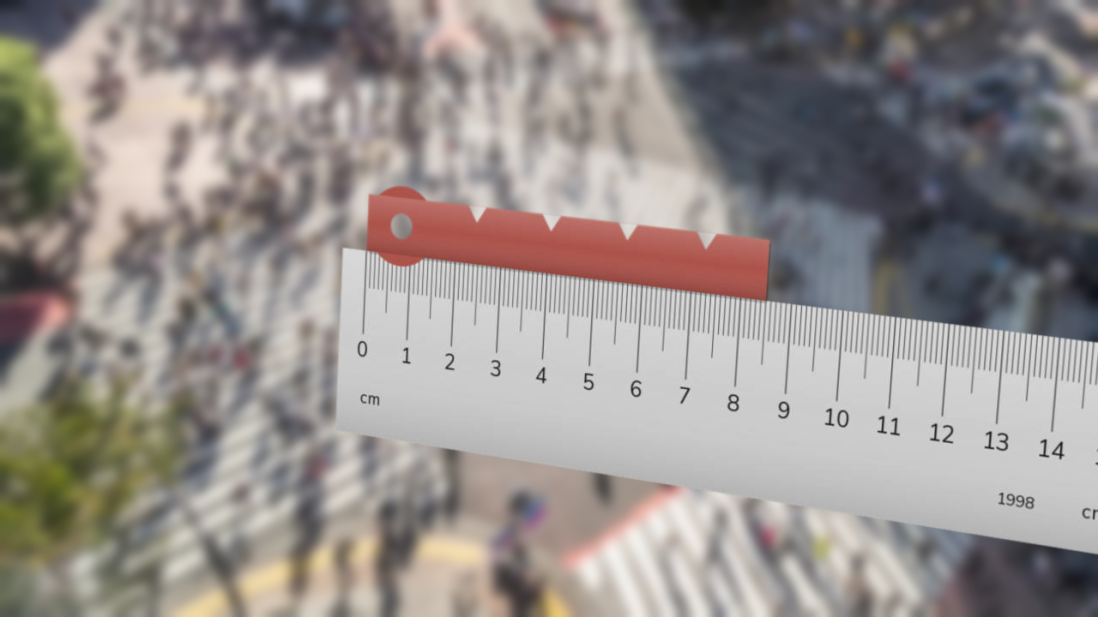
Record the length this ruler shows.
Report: 8.5 cm
